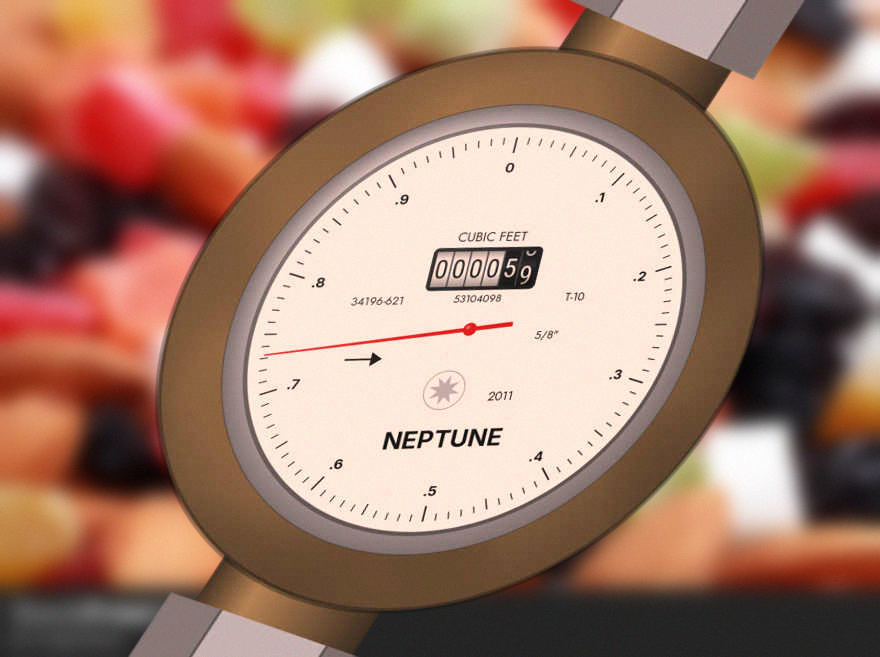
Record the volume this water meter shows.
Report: 58.73 ft³
